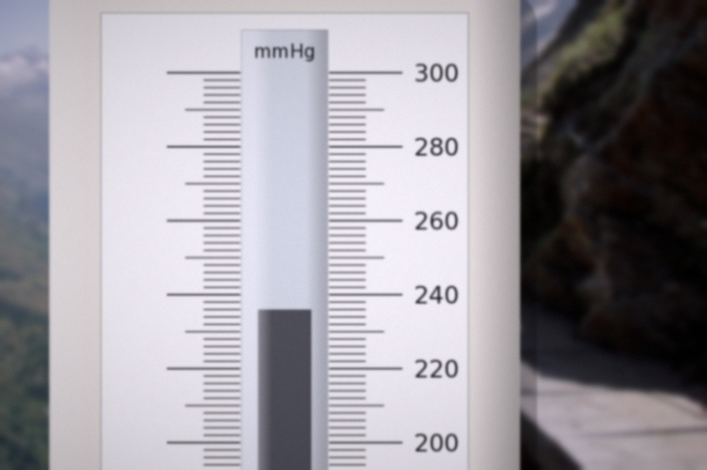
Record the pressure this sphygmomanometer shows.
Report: 236 mmHg
